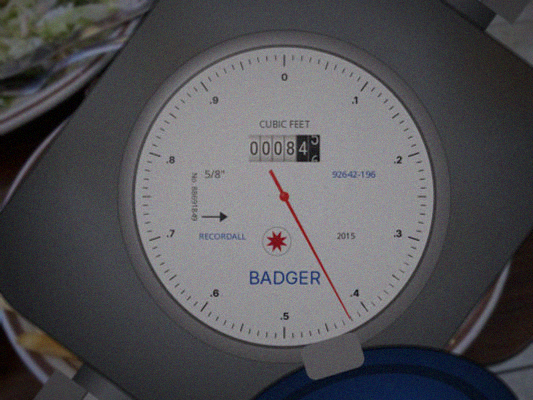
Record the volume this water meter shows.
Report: 845.42 ft³
